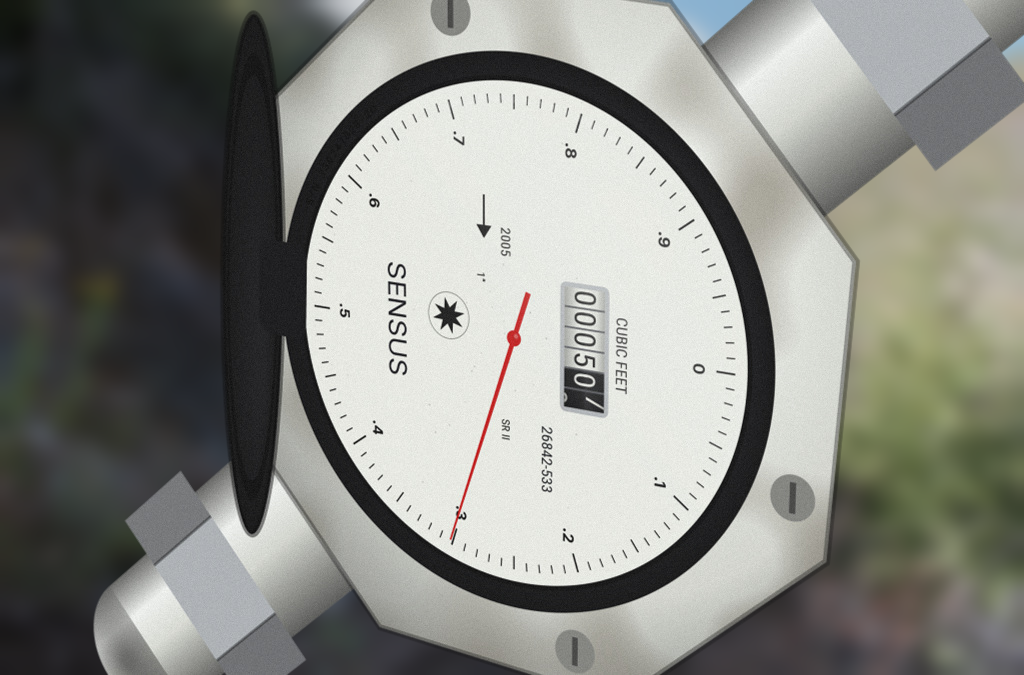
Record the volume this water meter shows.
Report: 507.30 ft³
